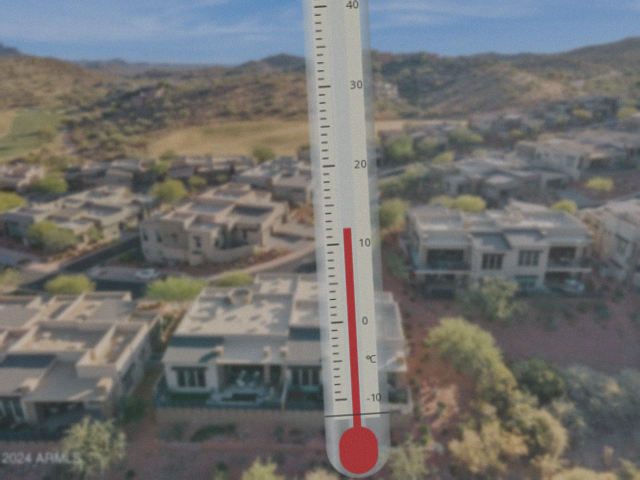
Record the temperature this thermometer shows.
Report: 12 °C
